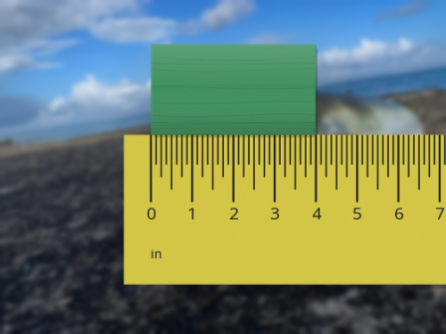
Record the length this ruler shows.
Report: 4 in
